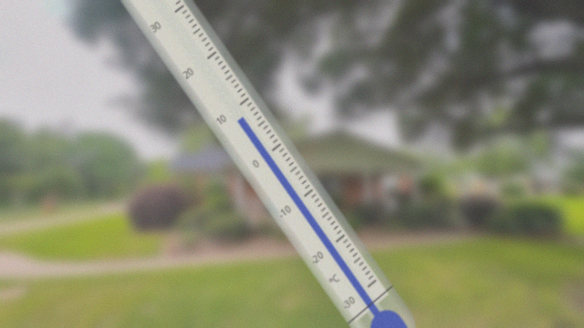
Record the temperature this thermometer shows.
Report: 8 °C
